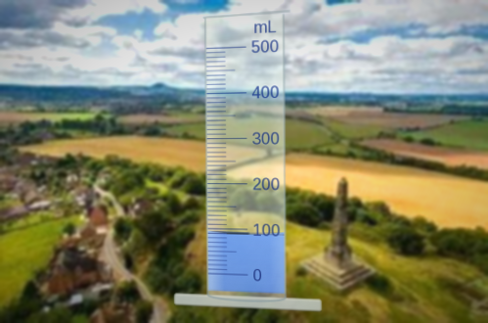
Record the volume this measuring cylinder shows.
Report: 90 mL
